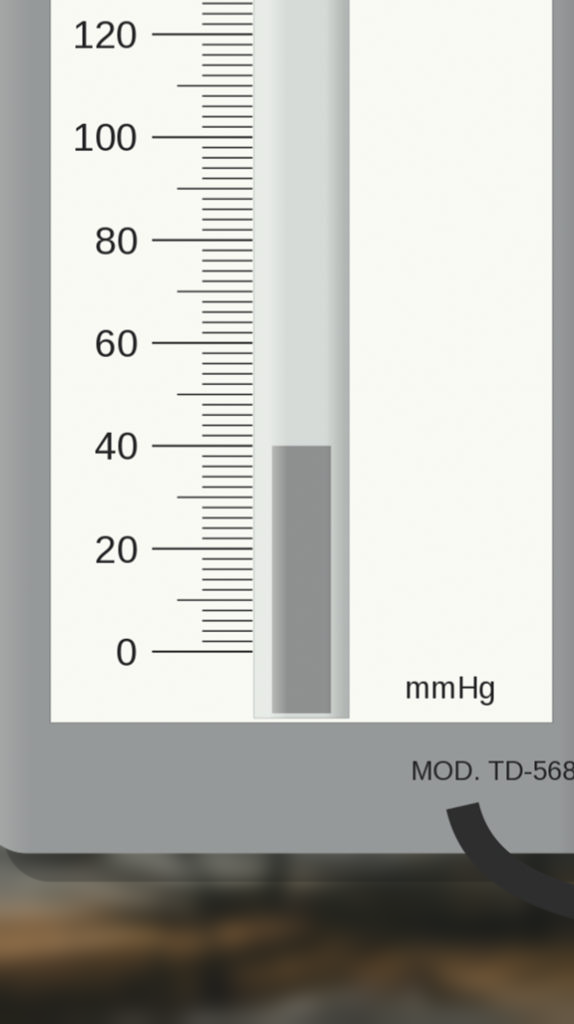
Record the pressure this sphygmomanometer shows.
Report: 40 mmHg
